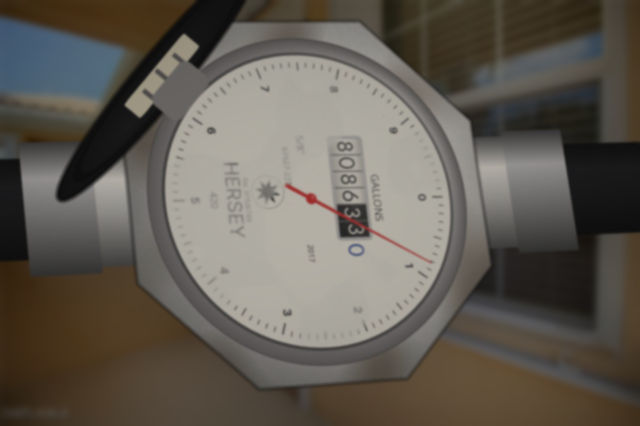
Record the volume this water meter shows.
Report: 8086330.8 gal
